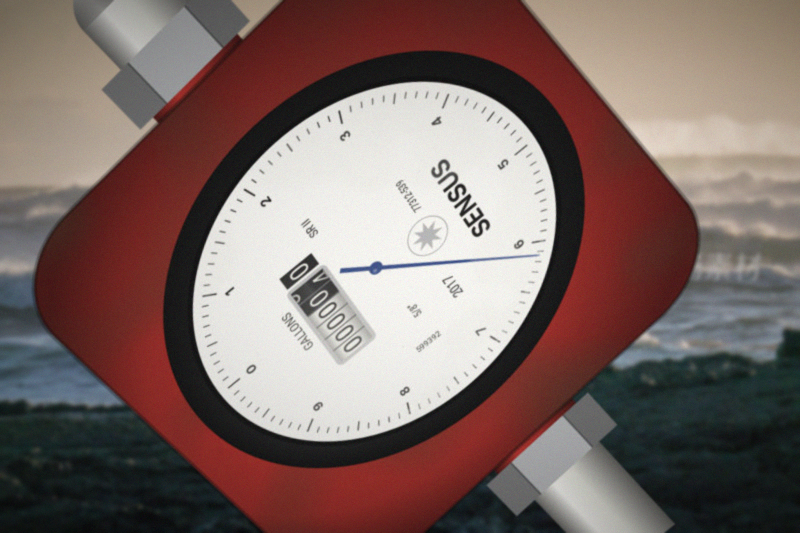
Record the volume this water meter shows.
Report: 36.1 gal
